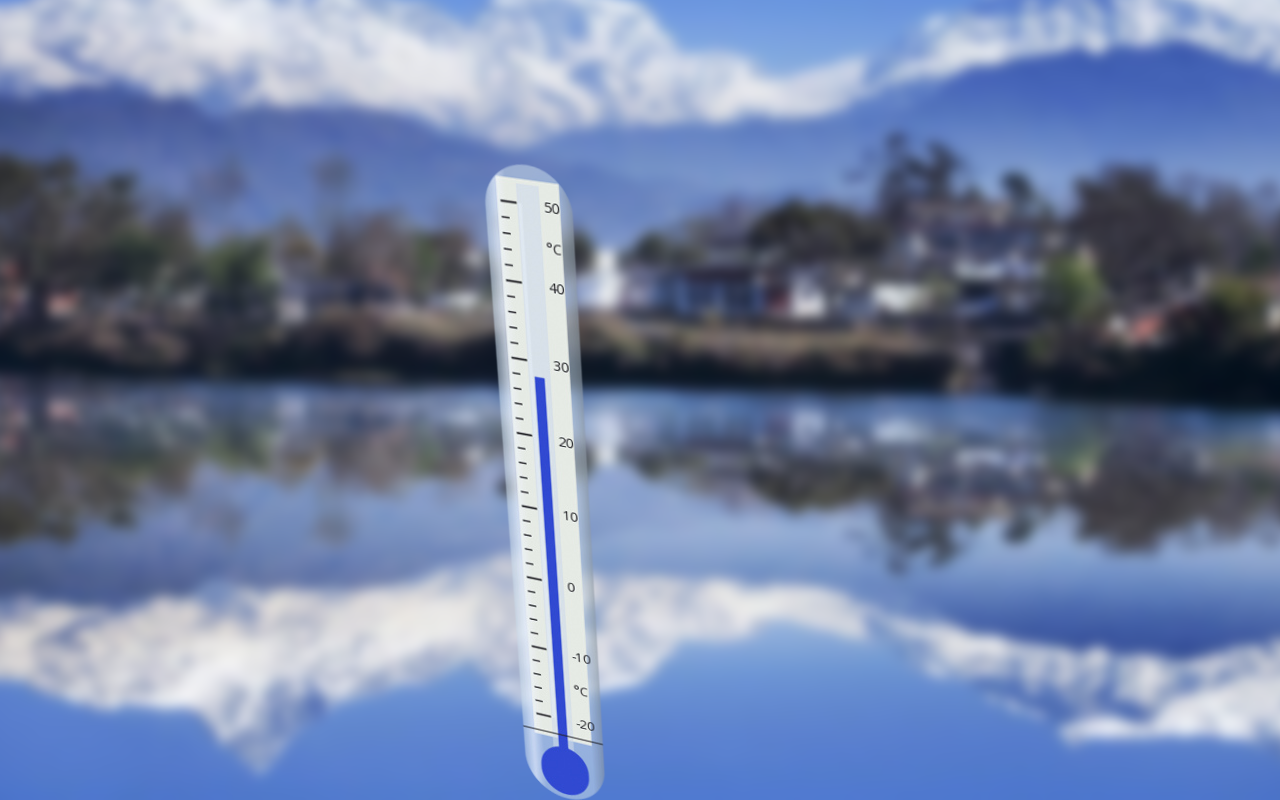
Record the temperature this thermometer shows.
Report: 28 °C
